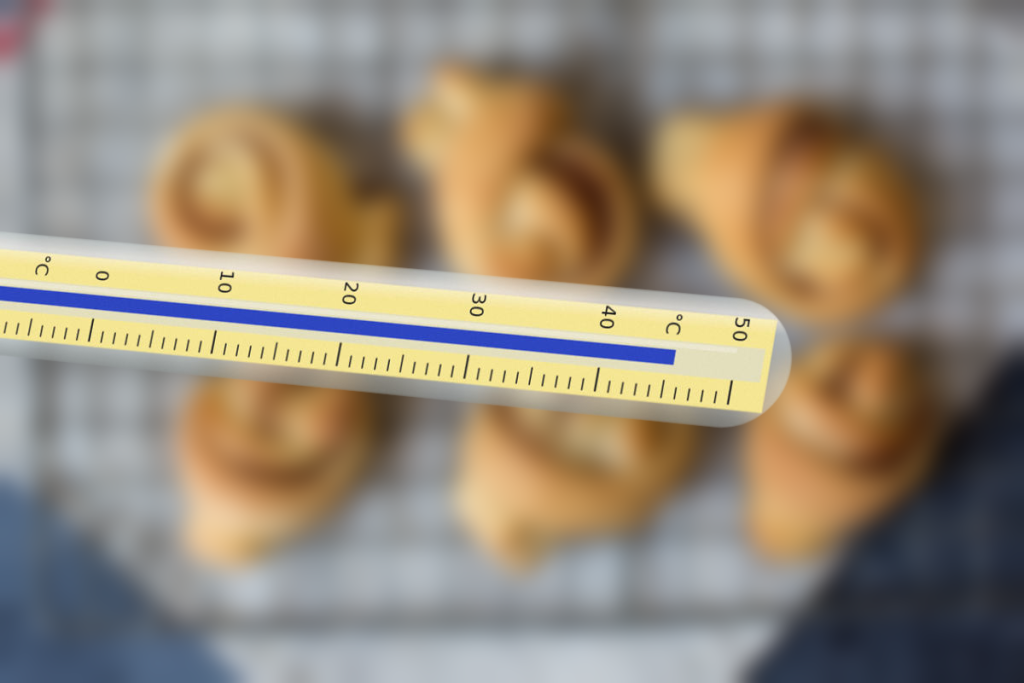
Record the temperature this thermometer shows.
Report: 45.5 °C
